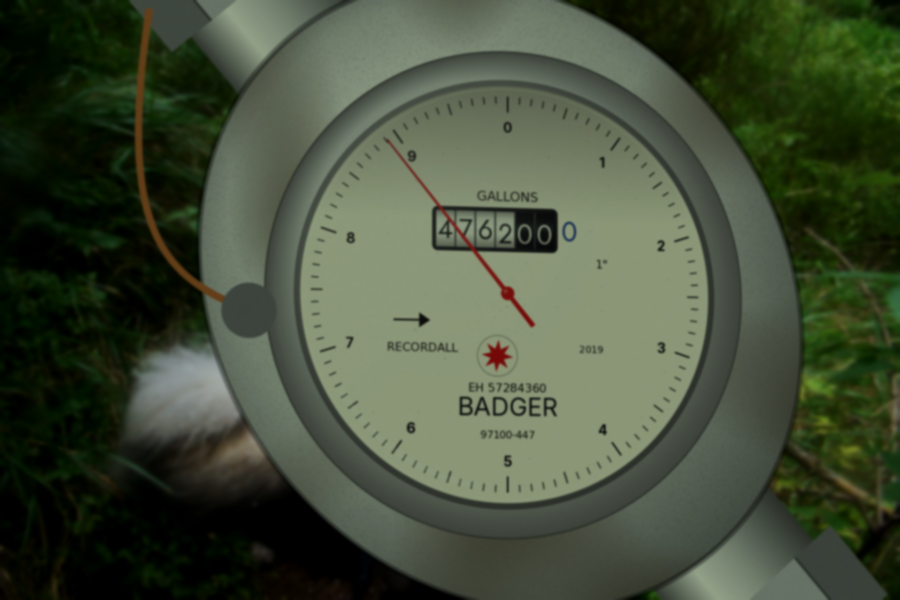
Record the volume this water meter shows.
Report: 4761998.9 gal
